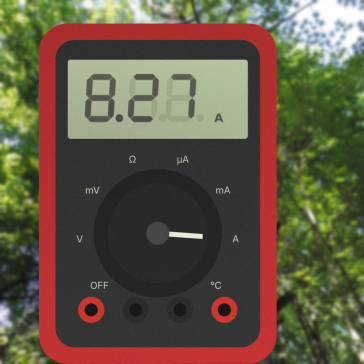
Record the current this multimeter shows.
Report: 8.27 A
